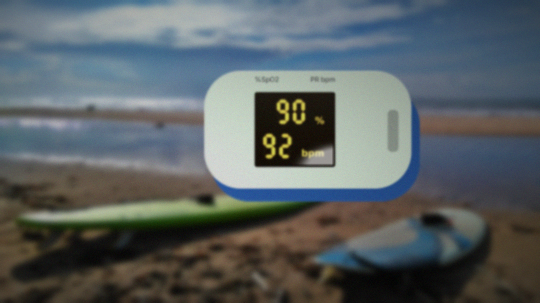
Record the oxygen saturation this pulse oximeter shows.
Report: 90 %
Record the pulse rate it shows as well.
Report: 92 bpm
